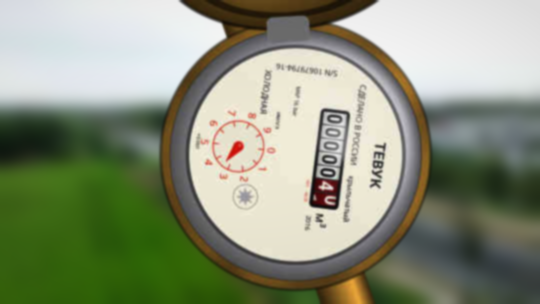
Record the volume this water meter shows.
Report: 0.403 m³
